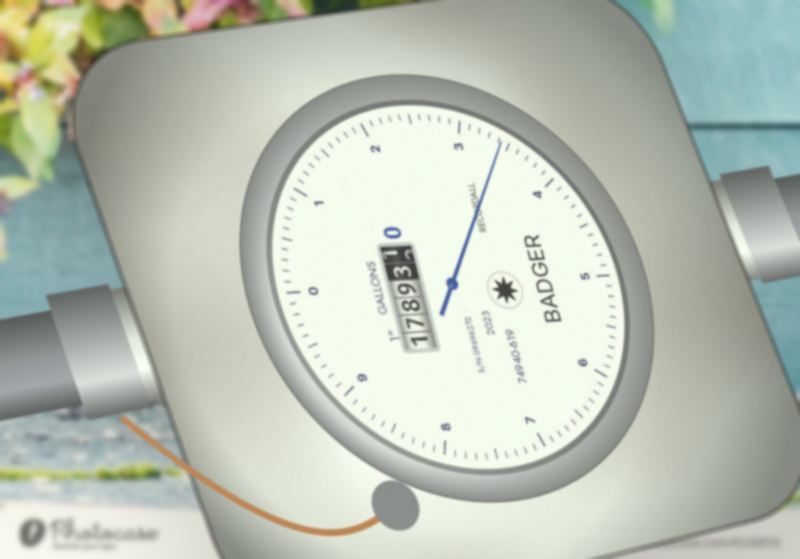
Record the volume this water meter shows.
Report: 1789313.4 gal
